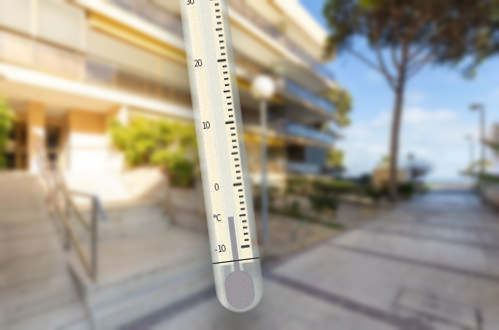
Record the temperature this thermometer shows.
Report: -5 °C
